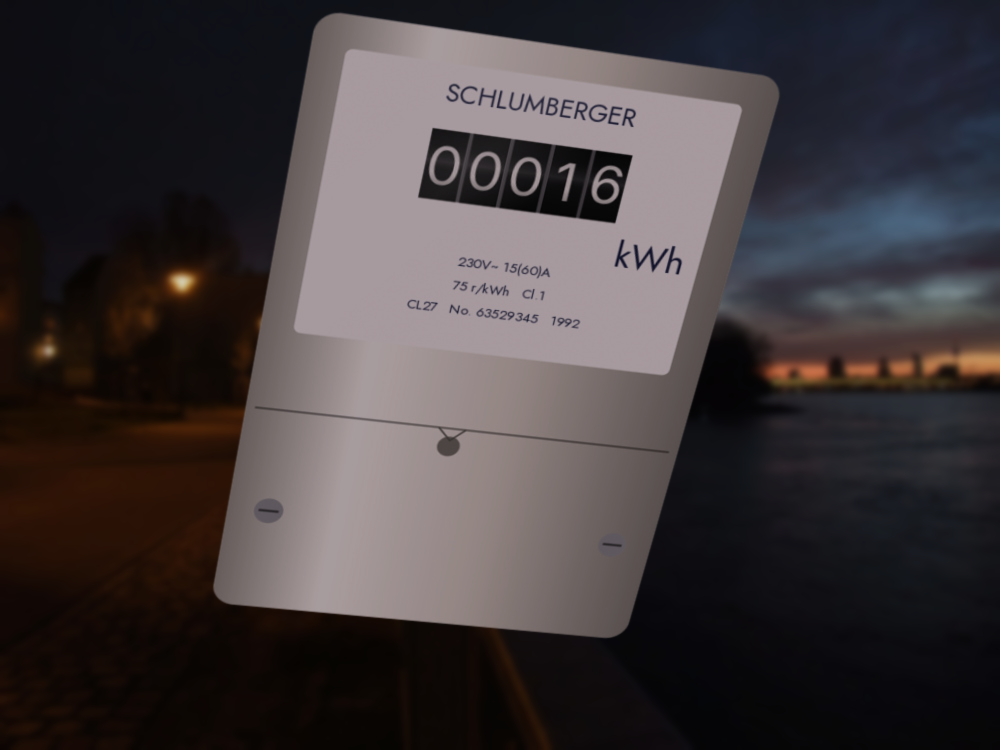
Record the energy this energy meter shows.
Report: 16 kWh
